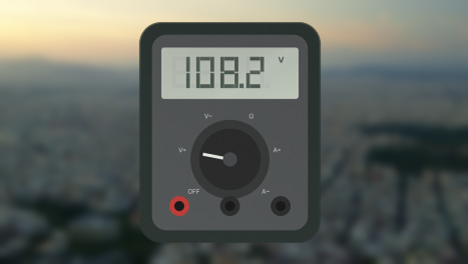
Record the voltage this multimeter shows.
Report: 108.2 V
